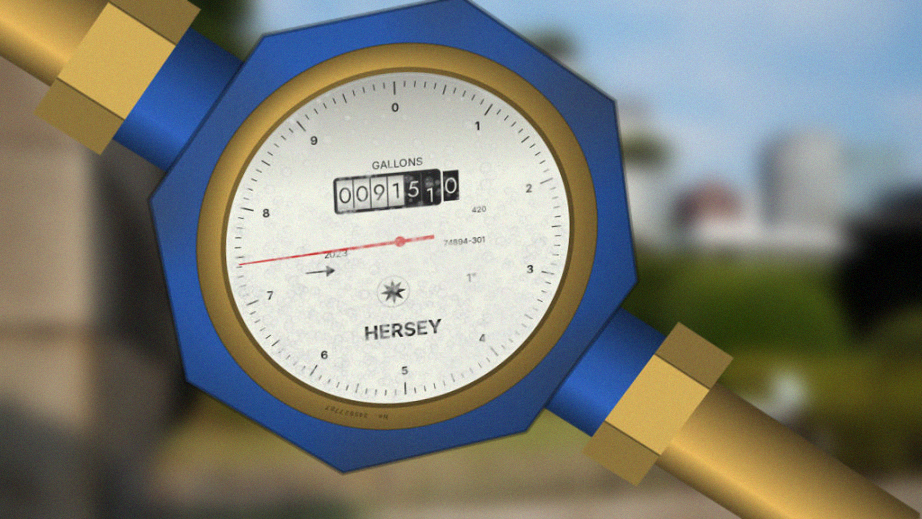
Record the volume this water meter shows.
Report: 91507.4 gal
